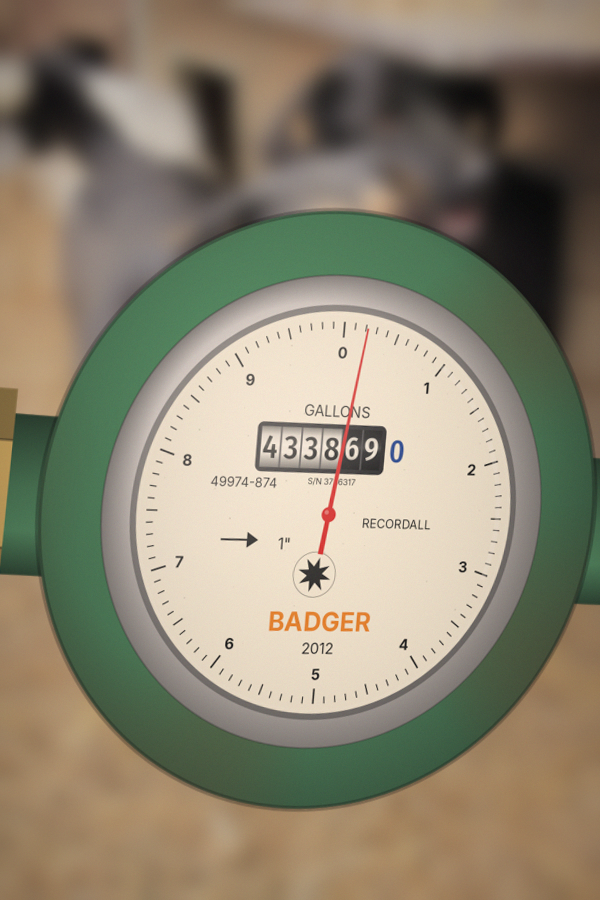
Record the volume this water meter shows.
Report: 4338690.2 gal
